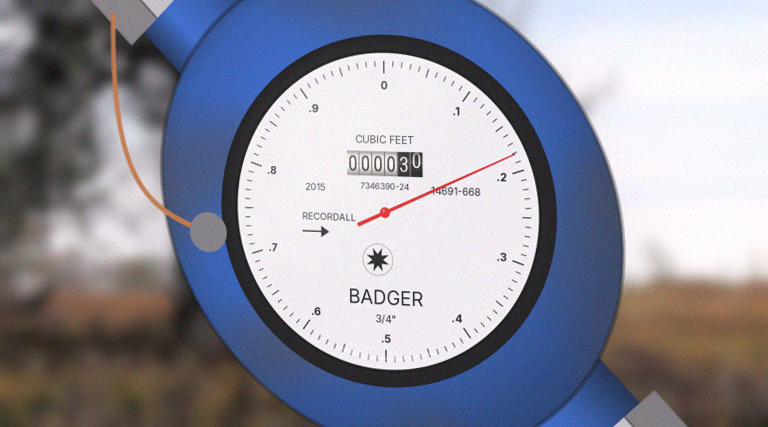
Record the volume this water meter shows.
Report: 30.18 ft³
